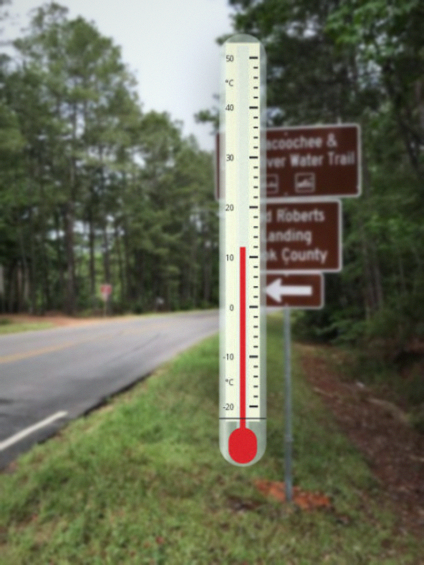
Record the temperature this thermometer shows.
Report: 12 °C
